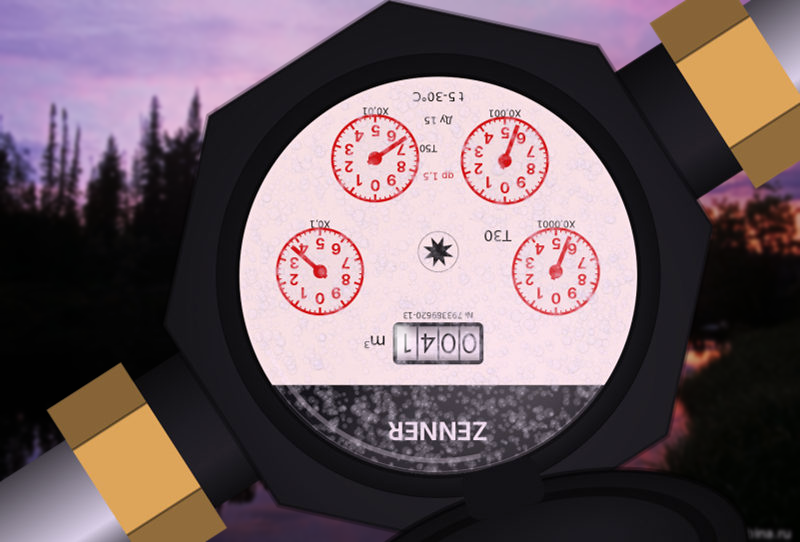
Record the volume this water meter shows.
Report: 41.3655 m³
